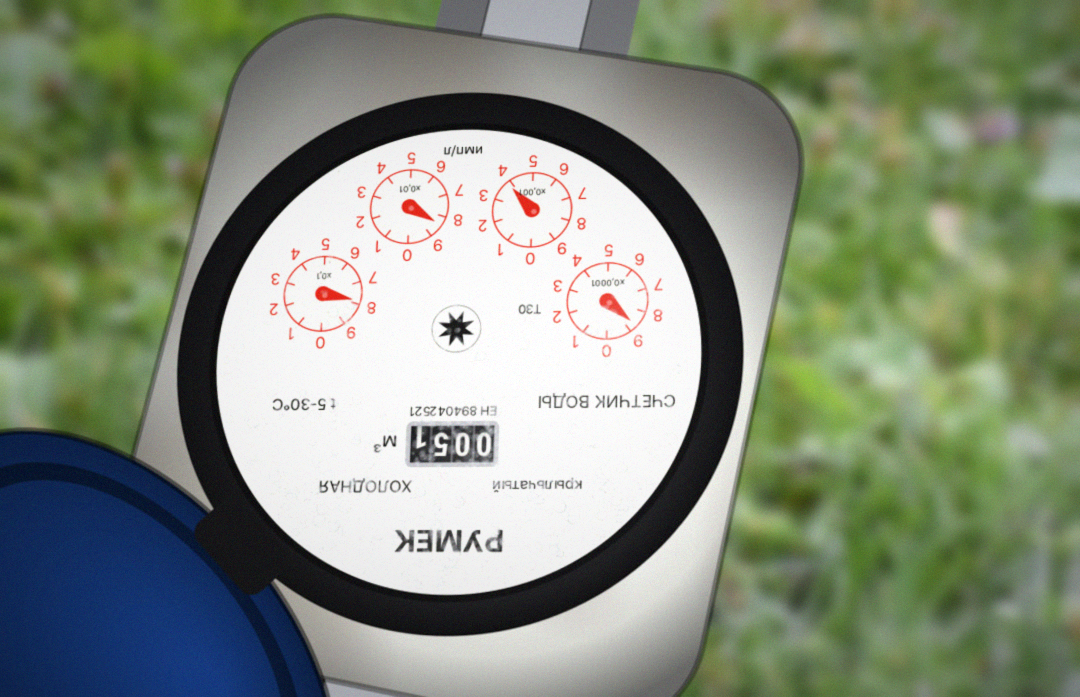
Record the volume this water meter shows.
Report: 50.7838 m³
